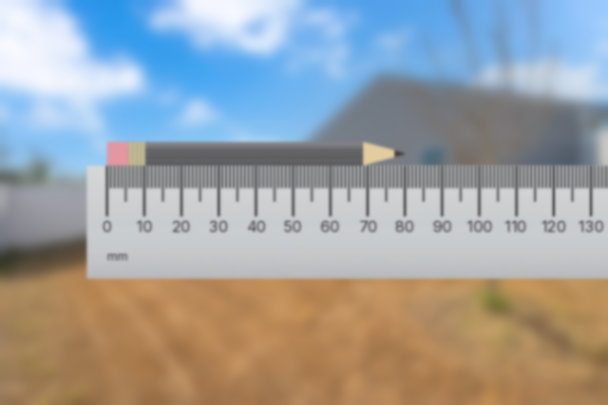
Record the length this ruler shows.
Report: 80 mm
